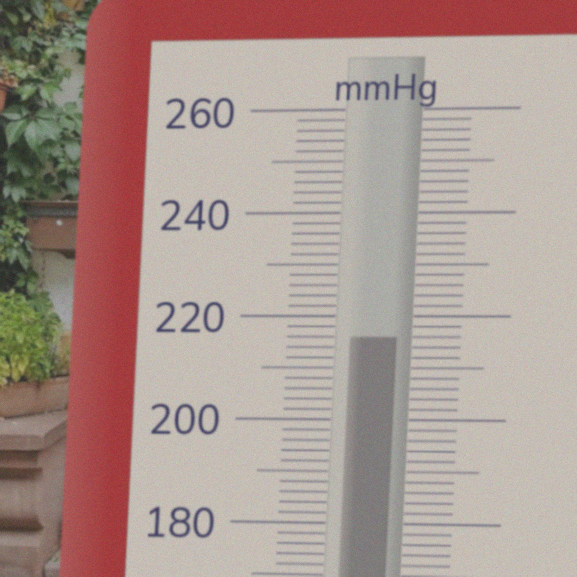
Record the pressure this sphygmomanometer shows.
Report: 216 mmHg
